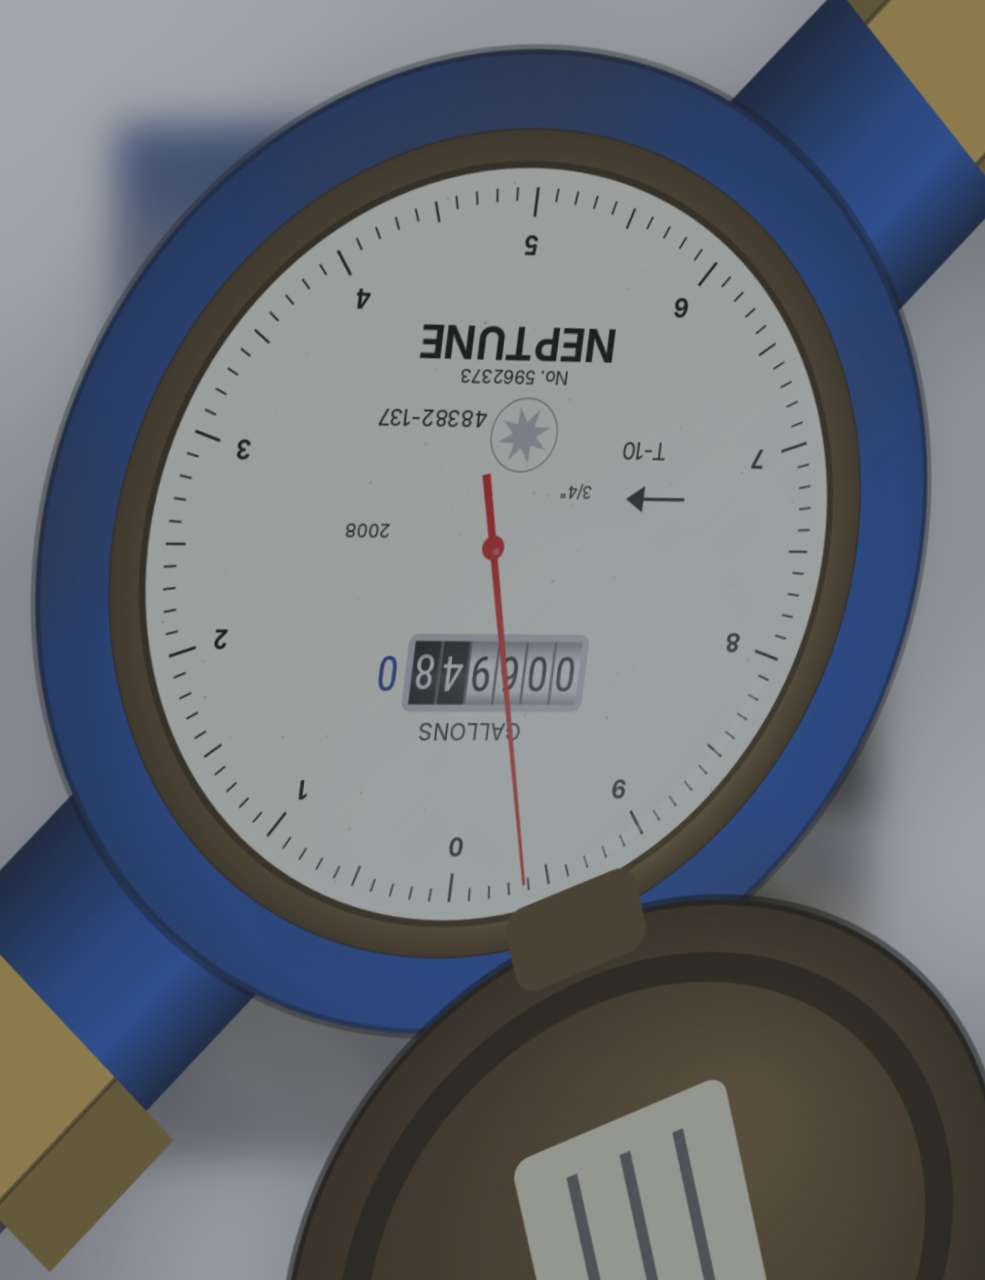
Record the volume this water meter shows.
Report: 69479.6 gal
